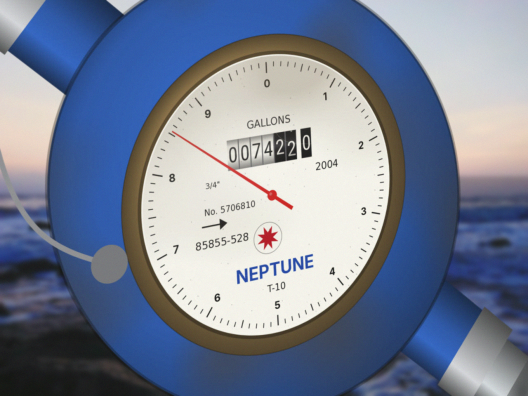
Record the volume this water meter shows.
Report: 74218.5 gal
